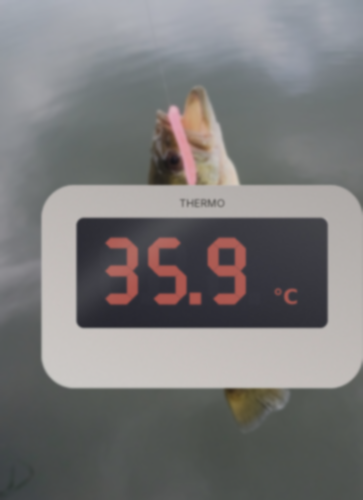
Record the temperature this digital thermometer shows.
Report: 35.9 °C
